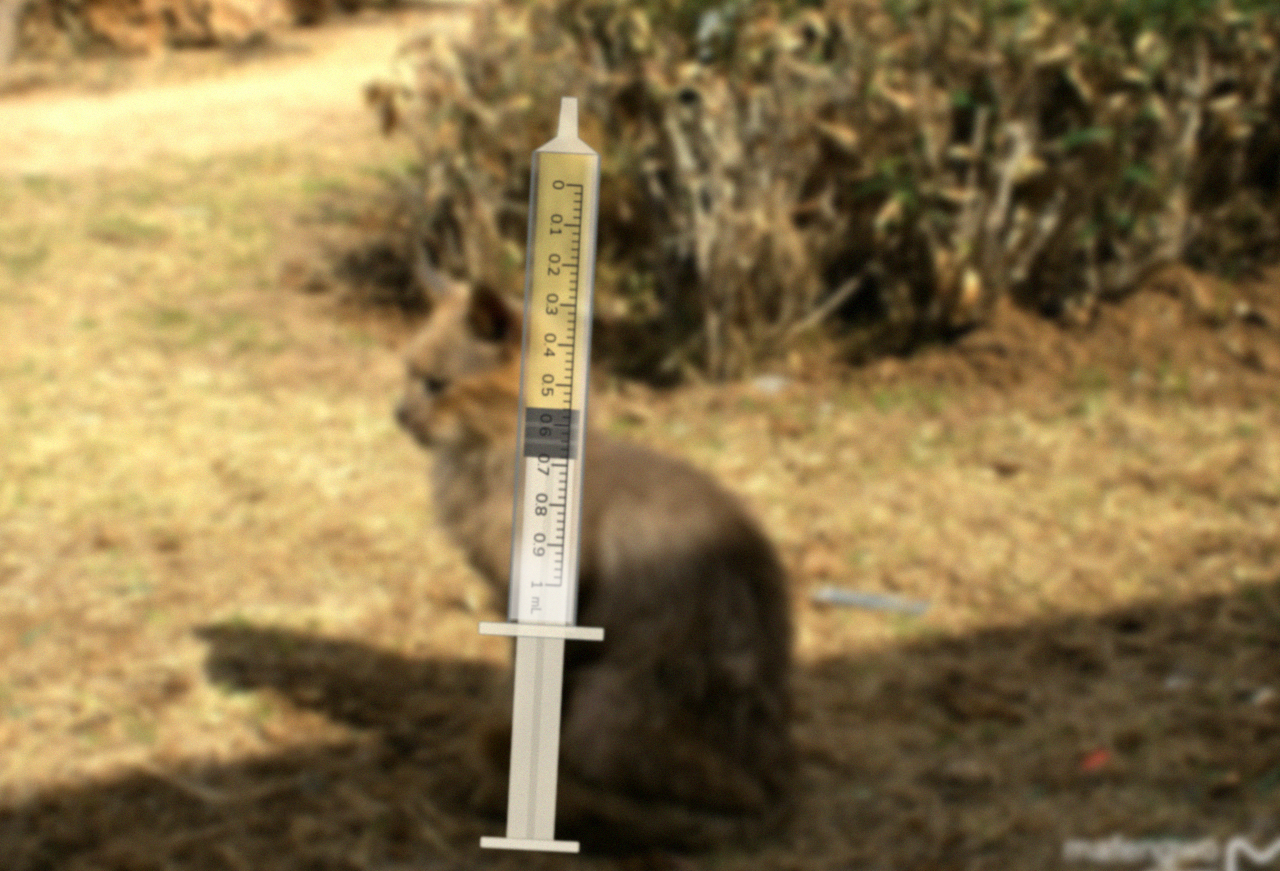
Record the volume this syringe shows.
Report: 0.56 mL
